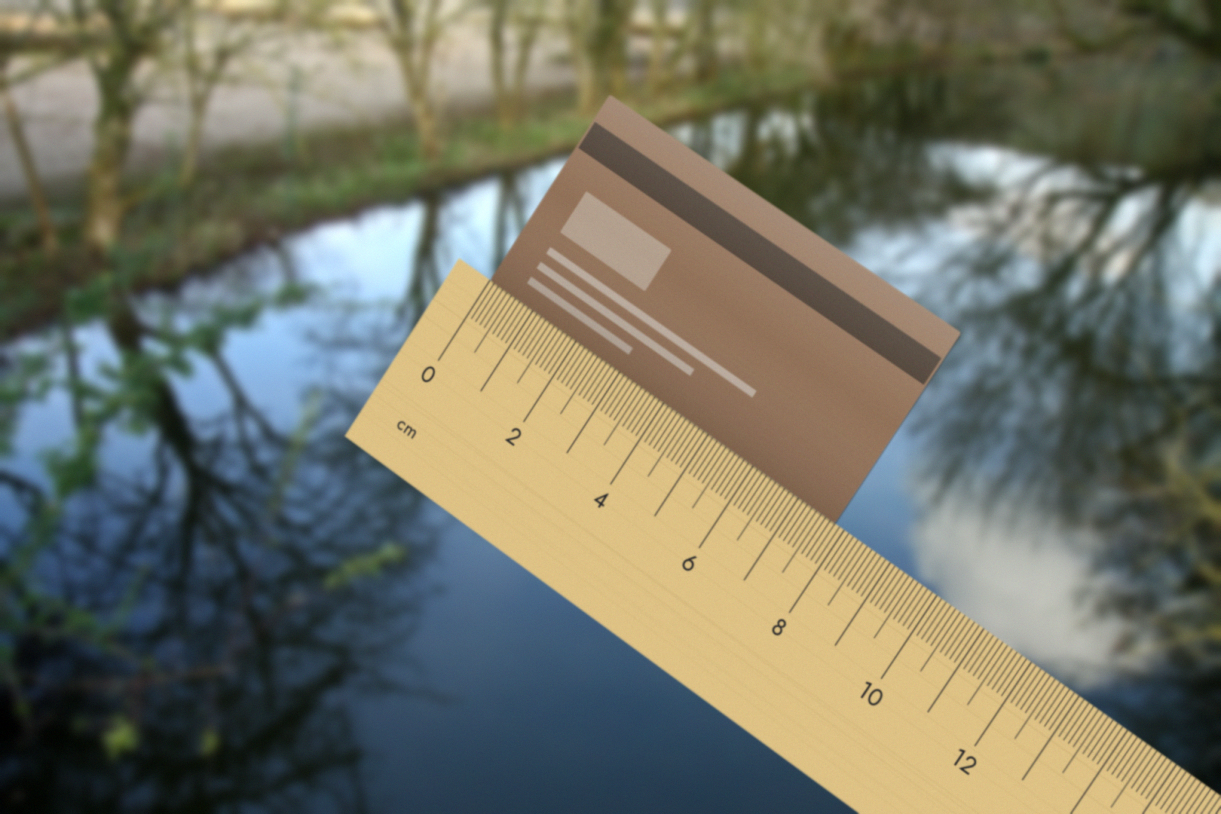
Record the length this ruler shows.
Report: 7.8 cm
